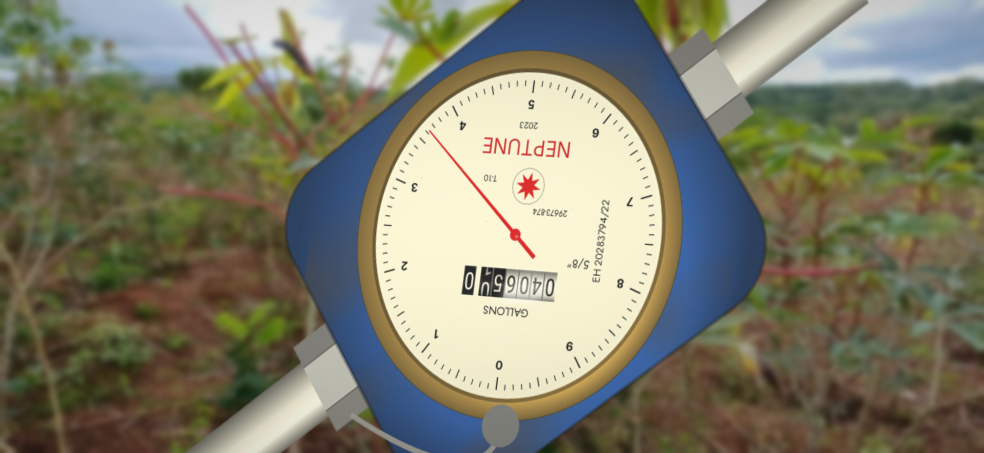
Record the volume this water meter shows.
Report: 406503.6 gal
